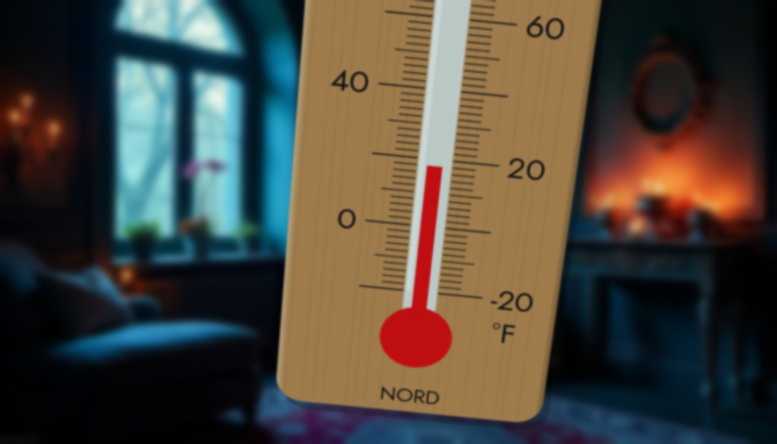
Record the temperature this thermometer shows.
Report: 18 °F
